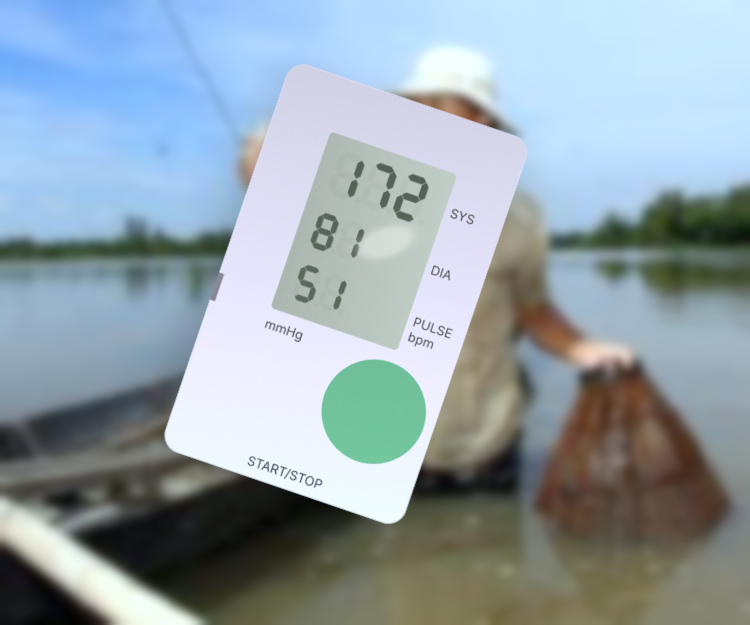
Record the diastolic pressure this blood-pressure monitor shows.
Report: 81 mmHg
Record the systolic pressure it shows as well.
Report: 172 mmHg
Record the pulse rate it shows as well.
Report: 51 bpm
